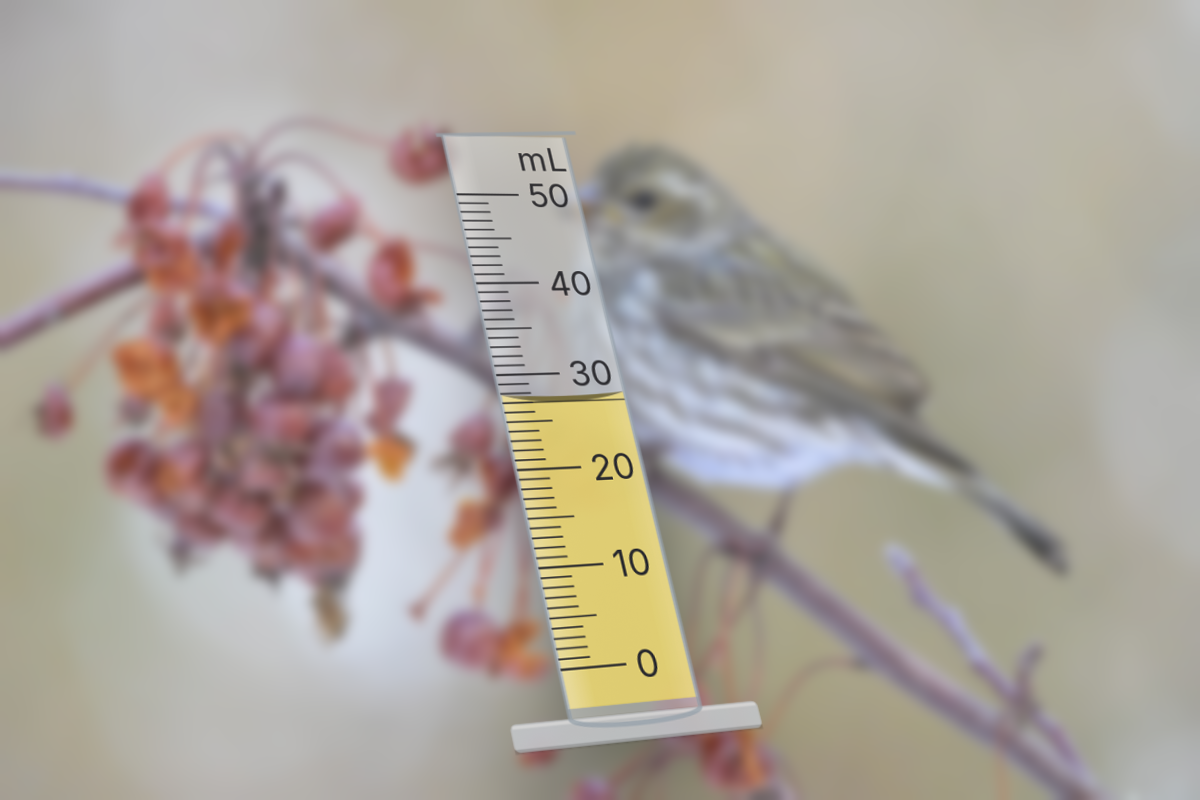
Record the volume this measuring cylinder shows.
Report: 27 mL
